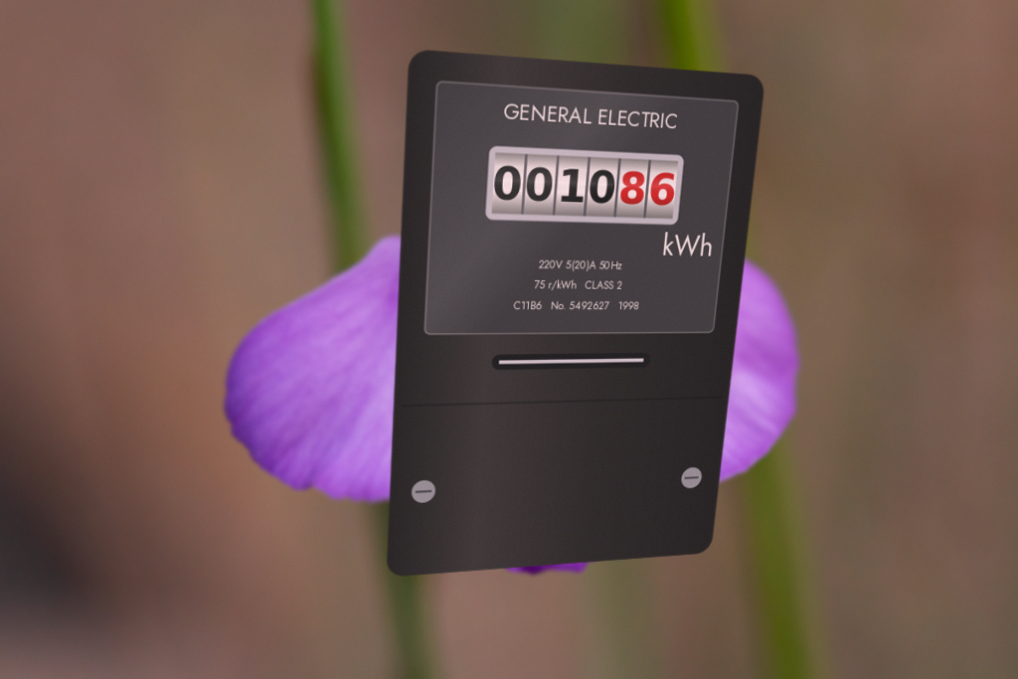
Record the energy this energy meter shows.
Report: 10.86 kWh
